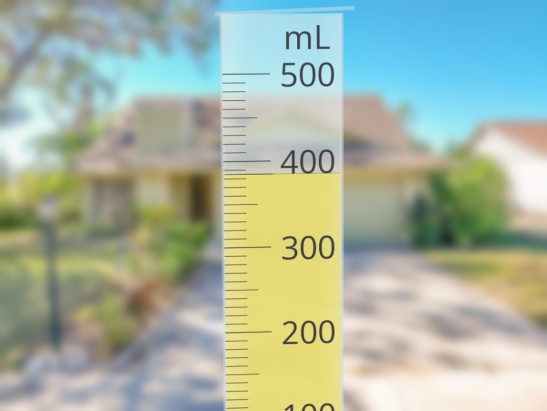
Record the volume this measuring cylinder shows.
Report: 385 mL
